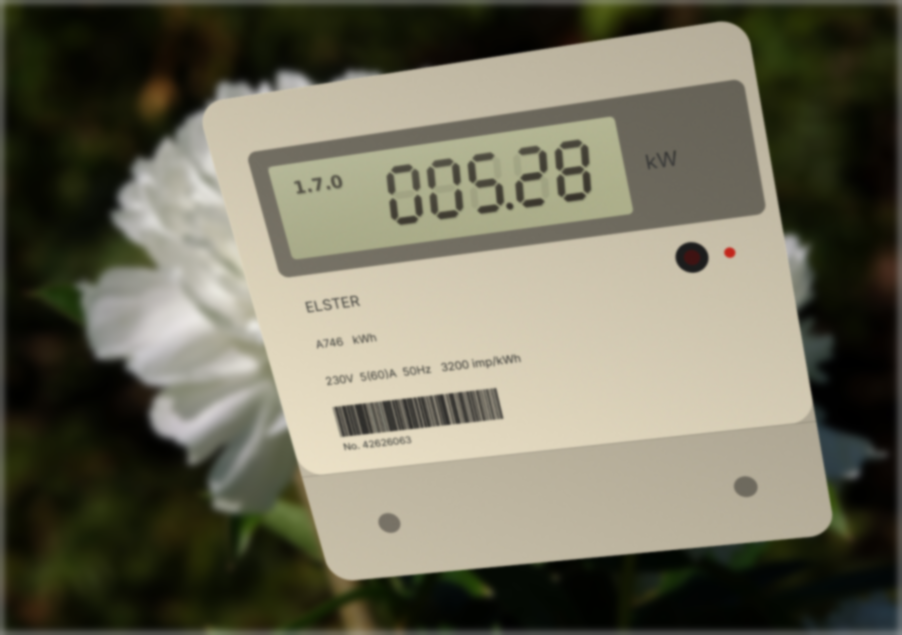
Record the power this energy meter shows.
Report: 5.28 kW
